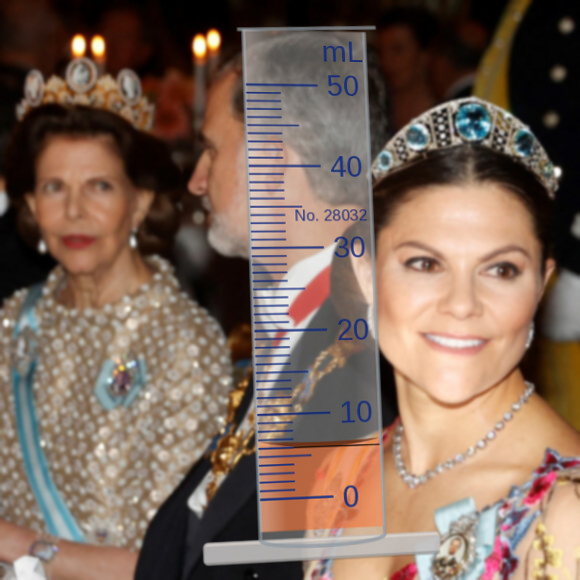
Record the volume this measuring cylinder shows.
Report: 6 mL
